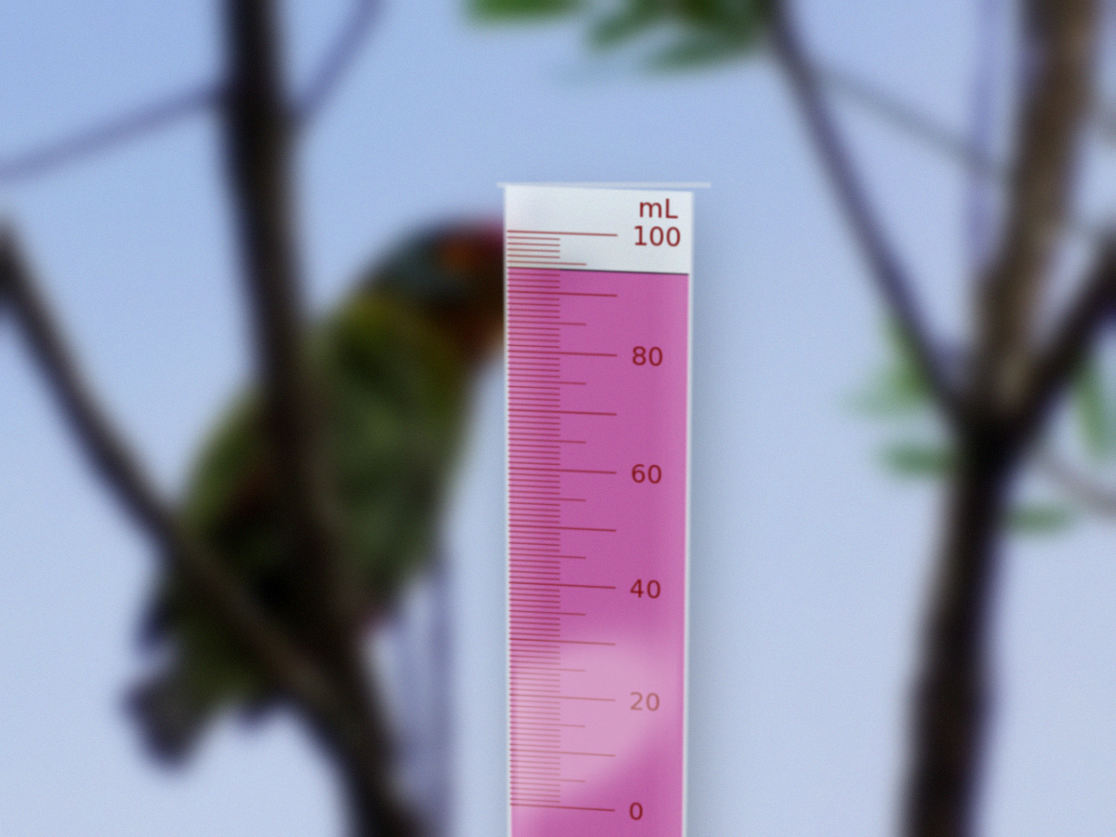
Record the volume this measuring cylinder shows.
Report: 94 mL
